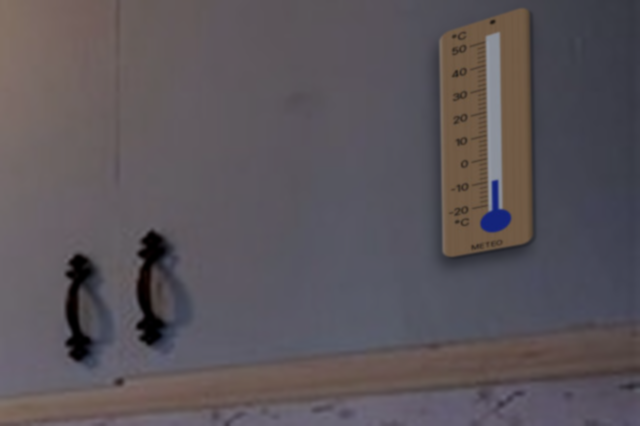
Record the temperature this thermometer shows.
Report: -10 °C
